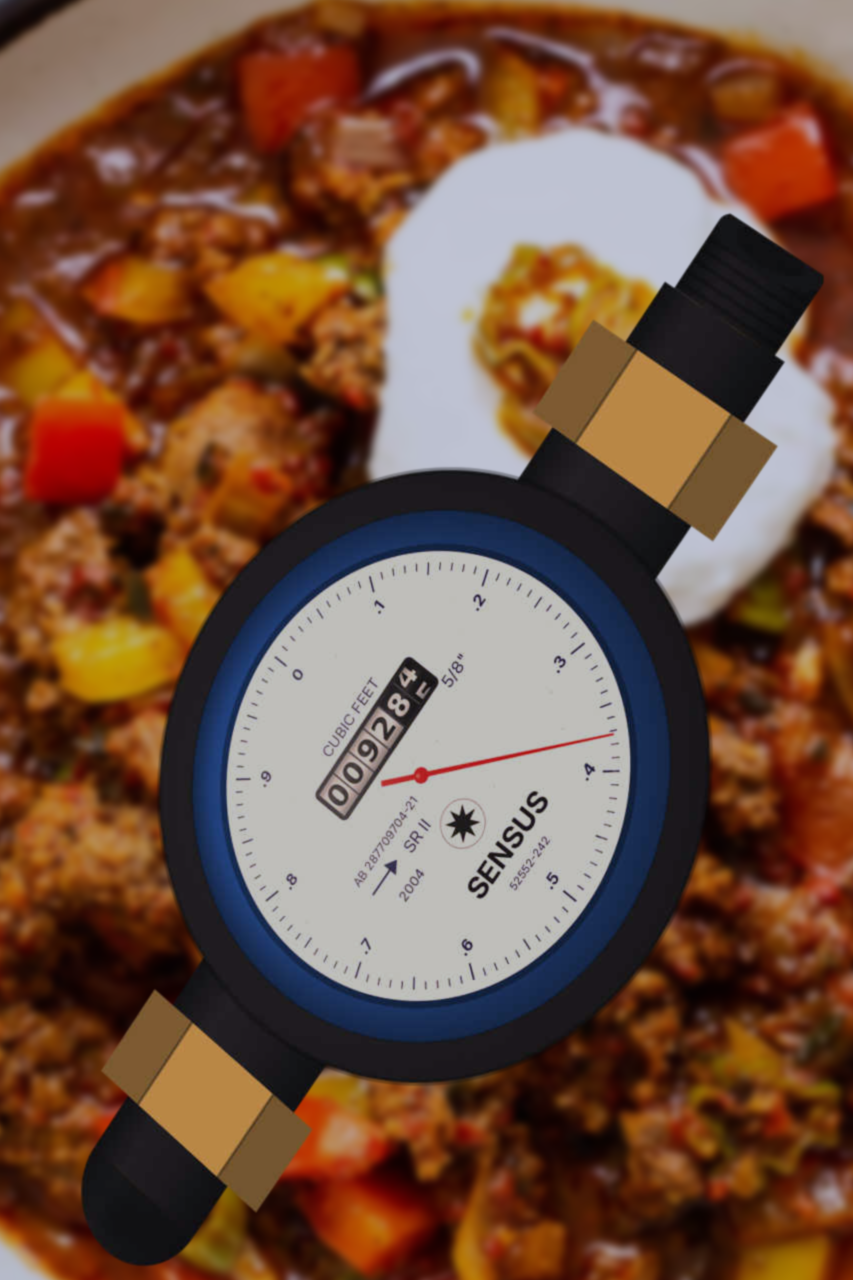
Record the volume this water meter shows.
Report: 9284.37 ft³
